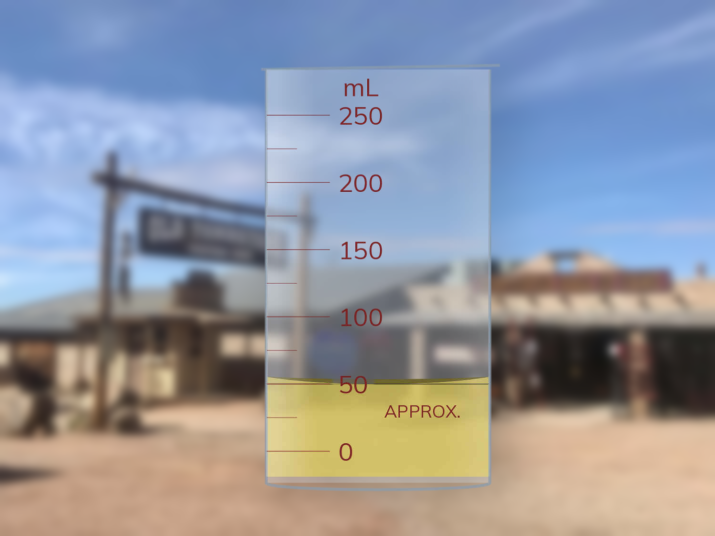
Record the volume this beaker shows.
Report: 50 mL
